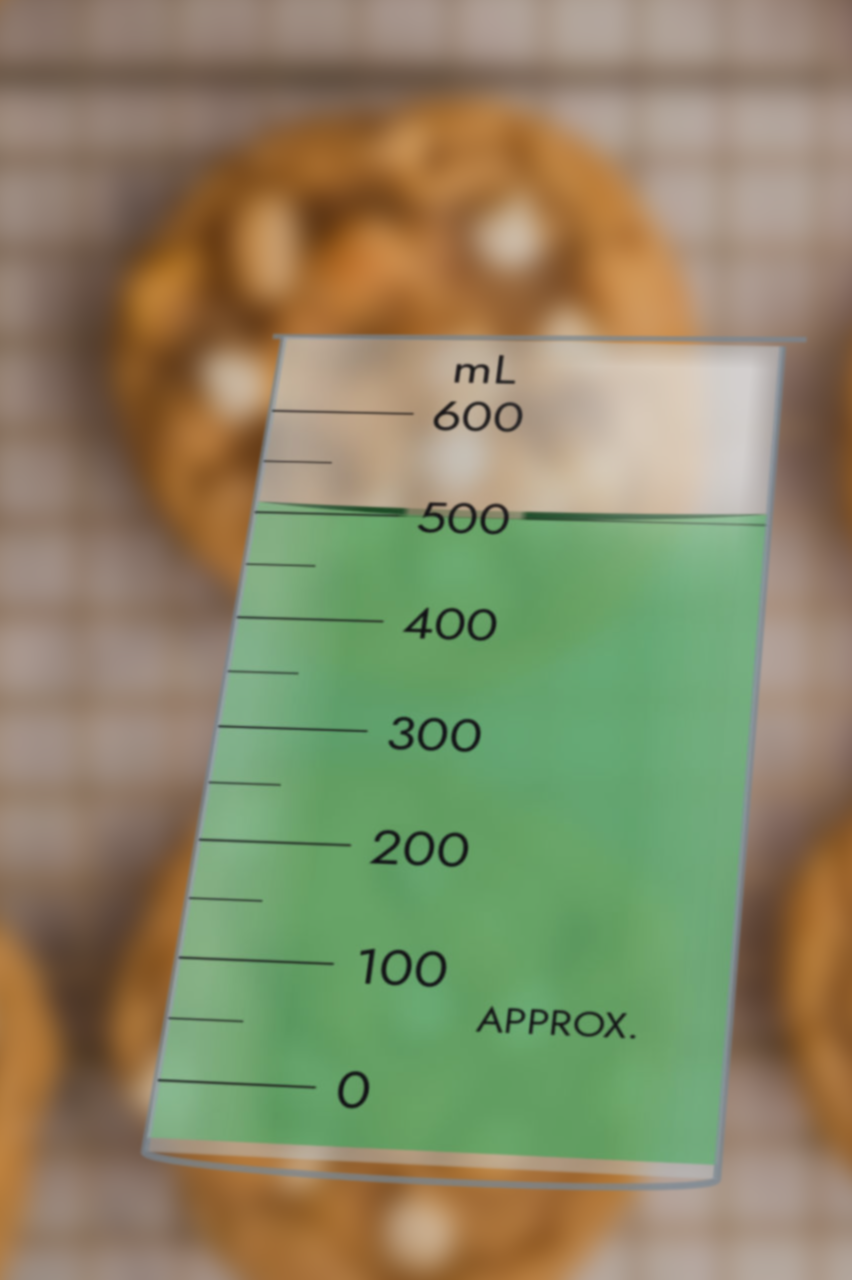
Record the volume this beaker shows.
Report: 500 mL
